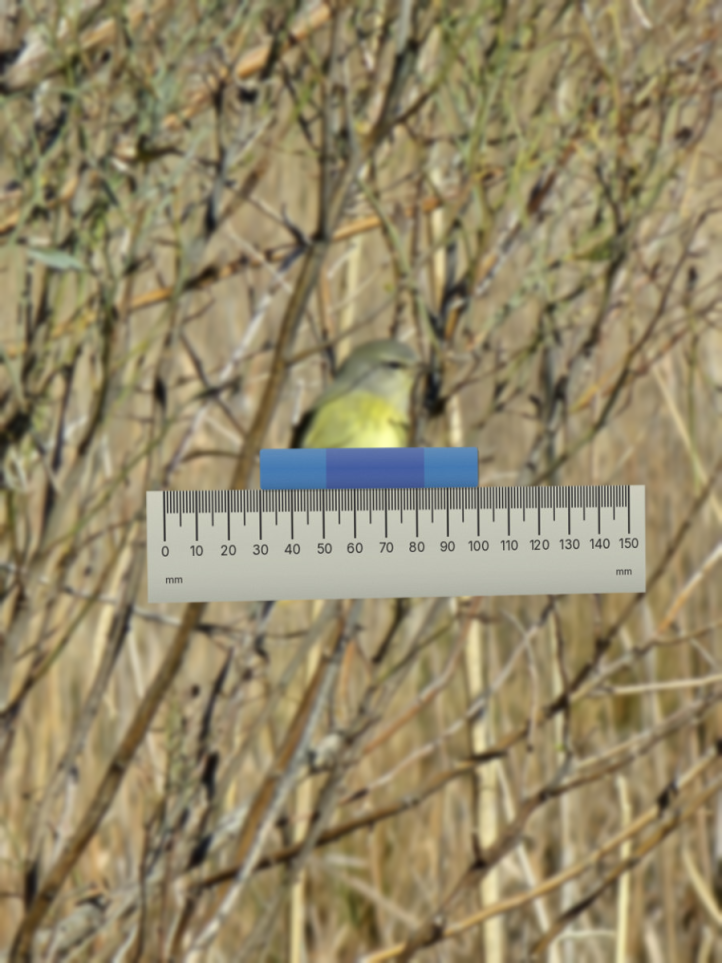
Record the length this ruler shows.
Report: 70 mm
